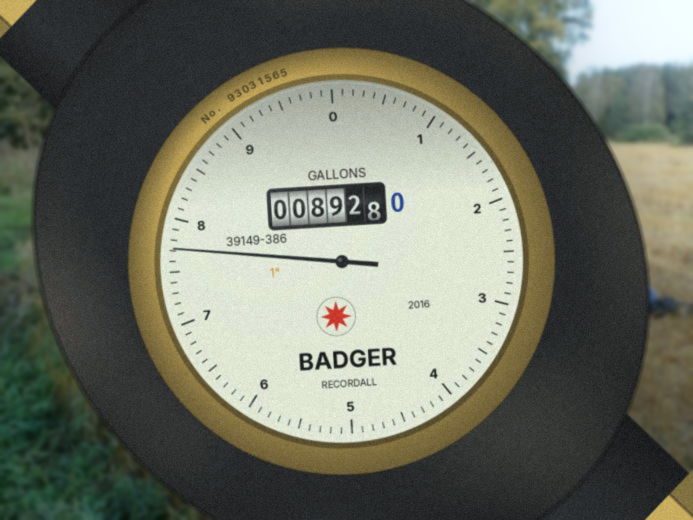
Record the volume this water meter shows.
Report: 89277.7 gal
